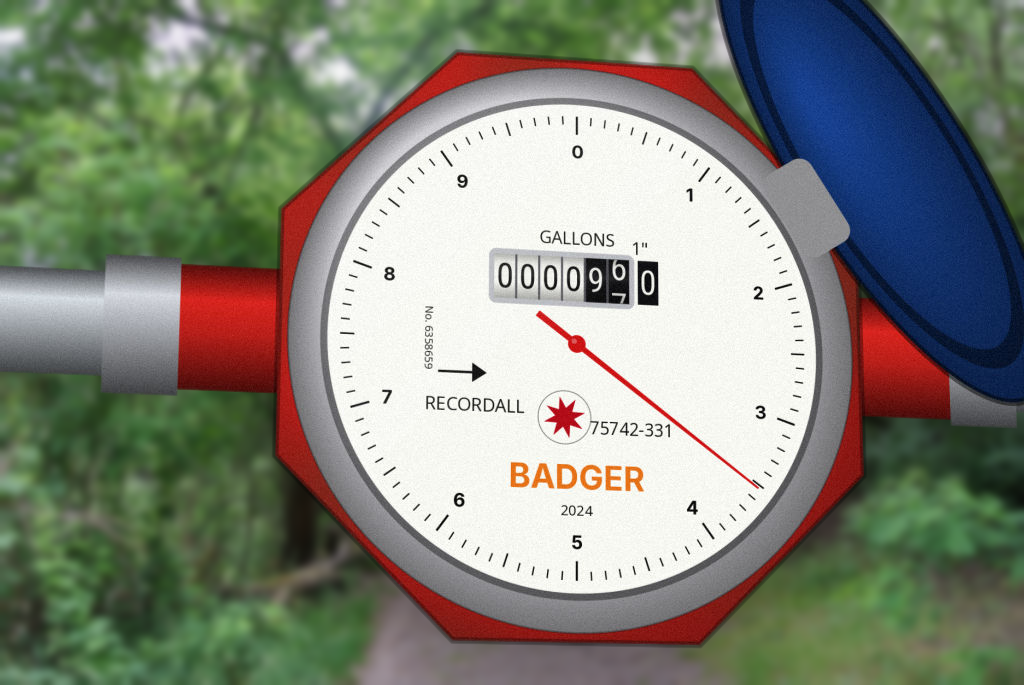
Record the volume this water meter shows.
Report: 963.5 gal
